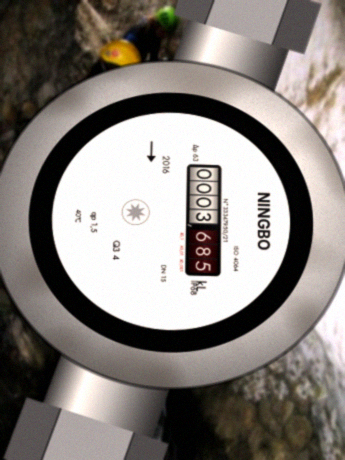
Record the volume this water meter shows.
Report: 3.685 kL
